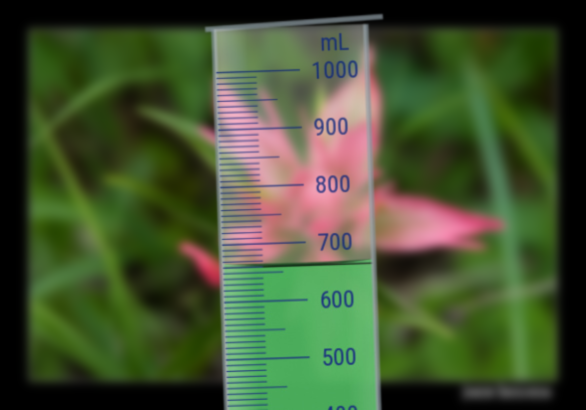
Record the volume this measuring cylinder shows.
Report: 660 mL
